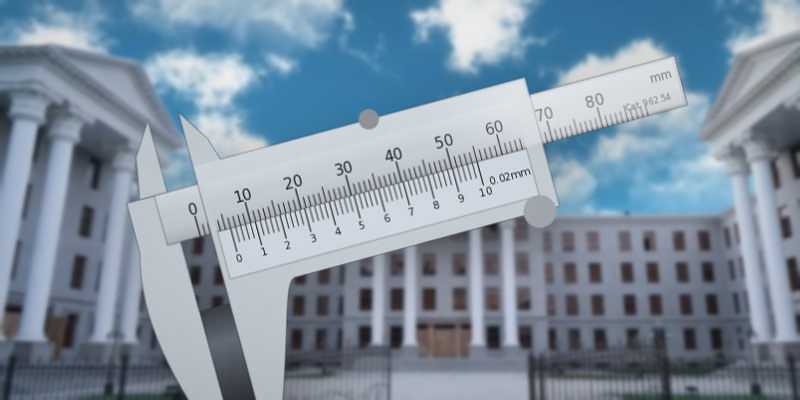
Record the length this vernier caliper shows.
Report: 6.0 mm
